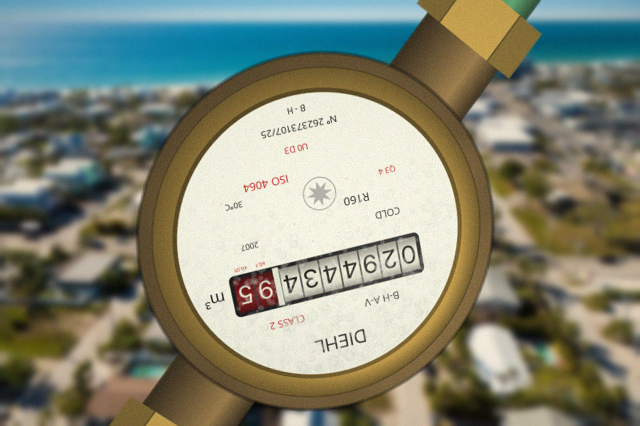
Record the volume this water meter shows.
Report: 294434.95 m³
